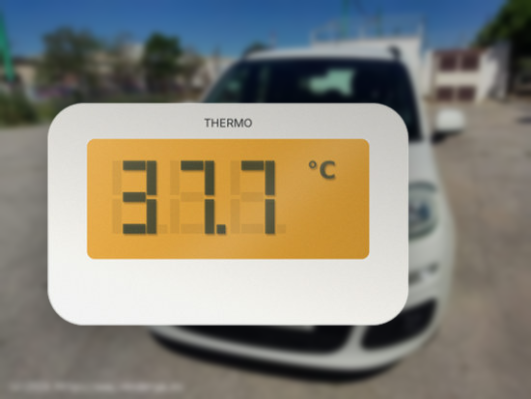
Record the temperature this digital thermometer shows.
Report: 37.7 °C
